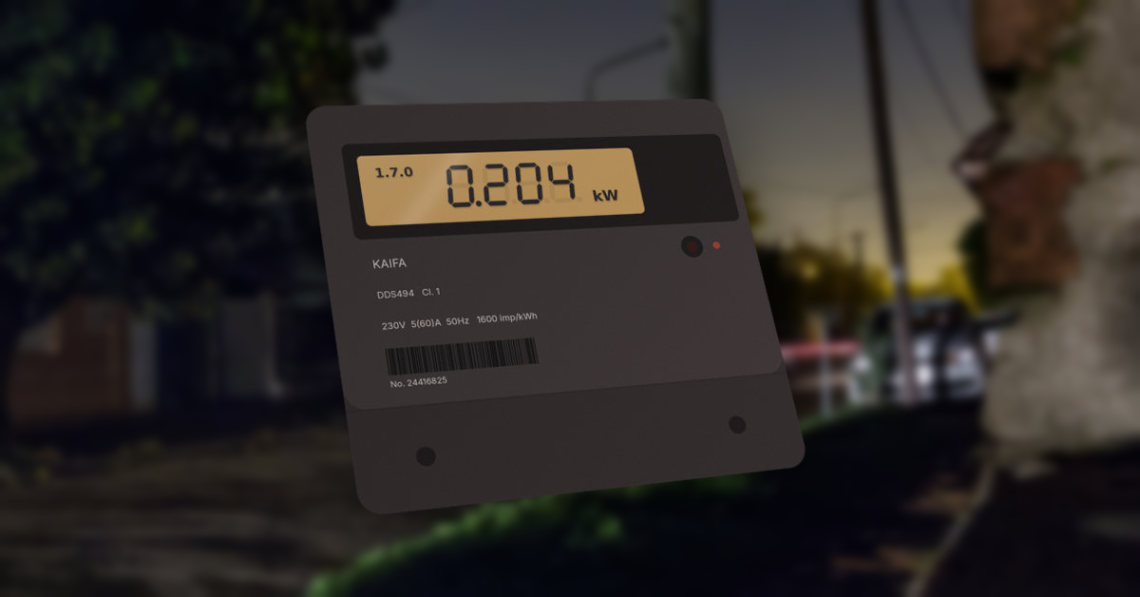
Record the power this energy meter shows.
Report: 0.204 kW
